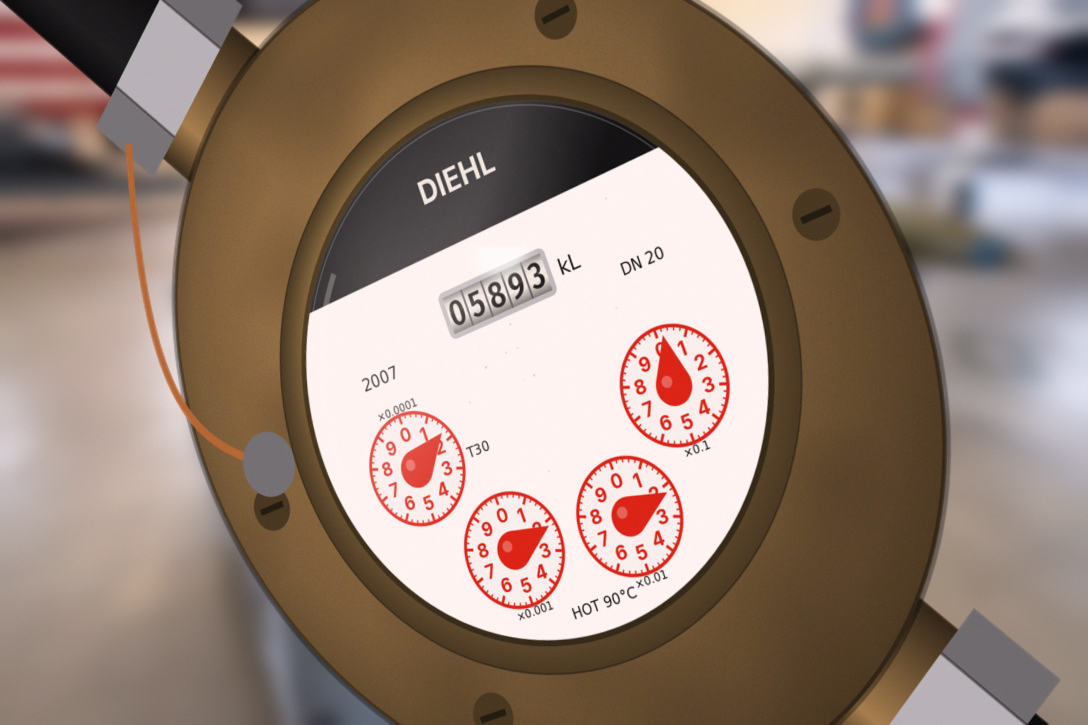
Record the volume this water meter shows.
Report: 5893.0221 kL
